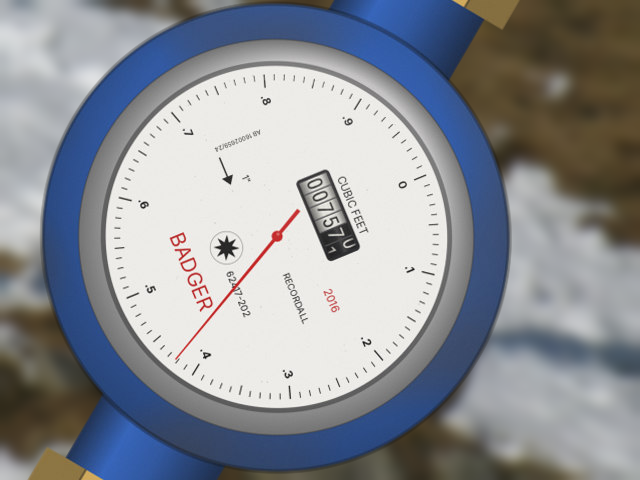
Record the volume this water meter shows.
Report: 7570.42 ft³
